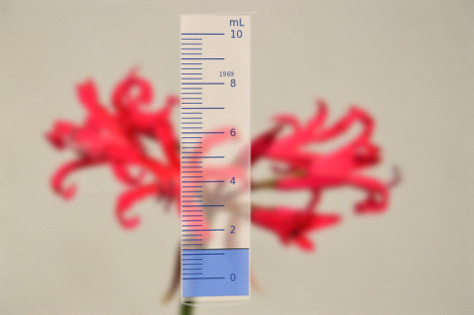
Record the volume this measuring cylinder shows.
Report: 1.2 mL
